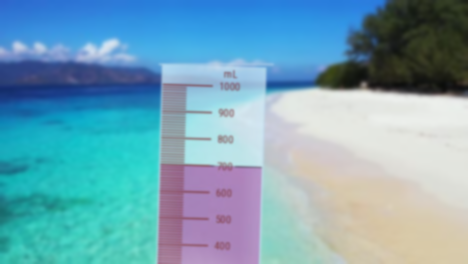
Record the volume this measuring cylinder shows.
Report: 700 mL
